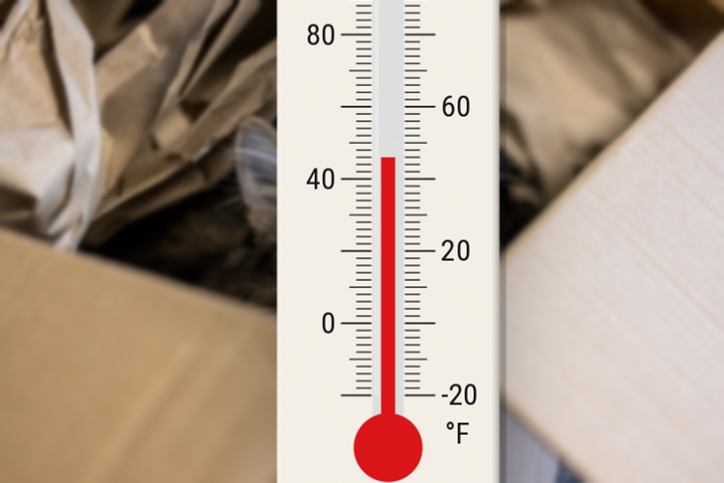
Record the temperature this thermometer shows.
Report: 46 °F
